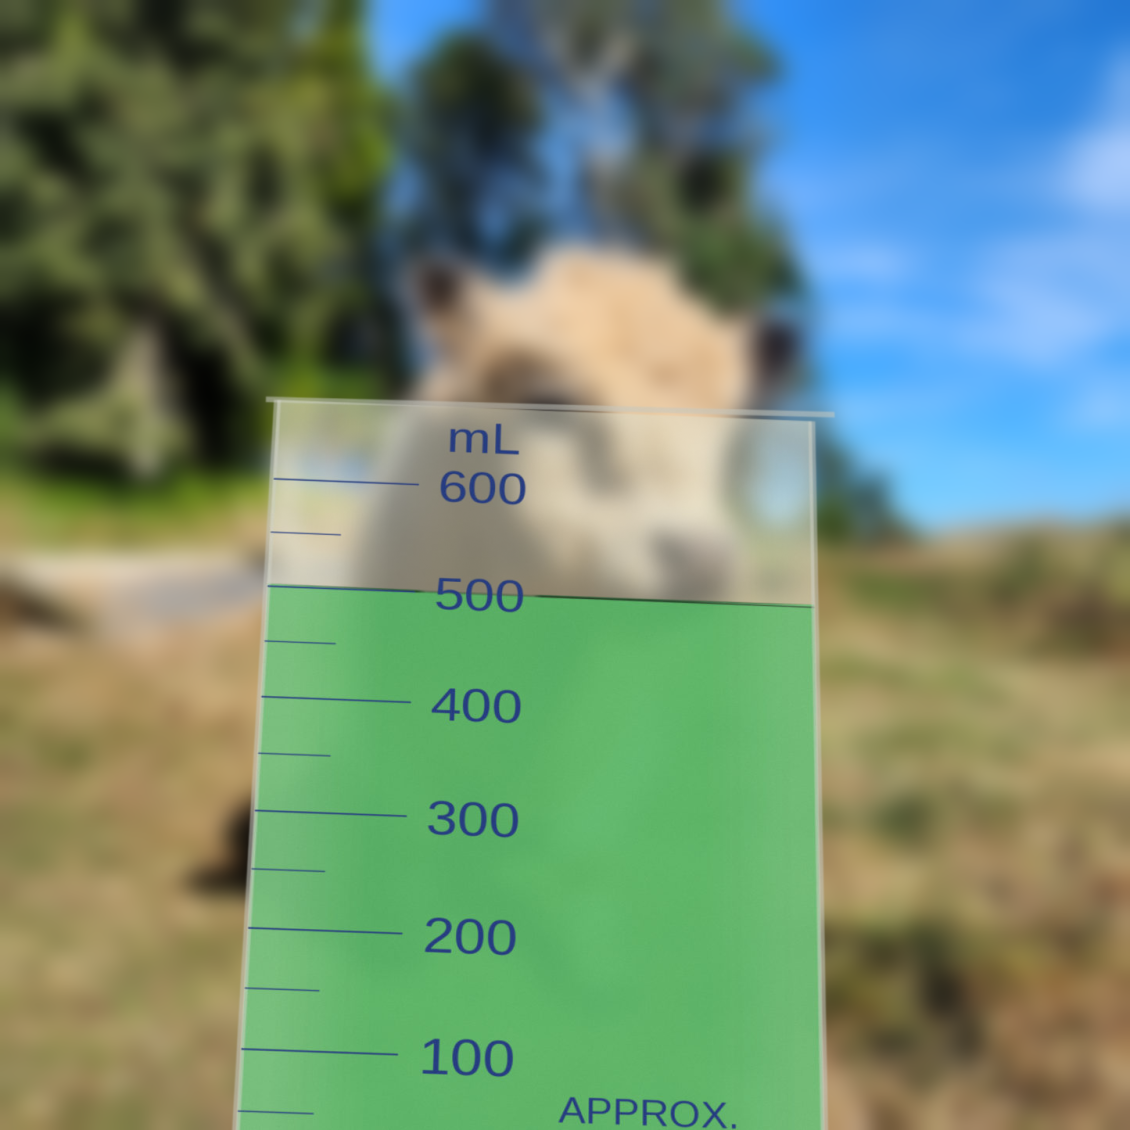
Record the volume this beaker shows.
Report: 500 mL
